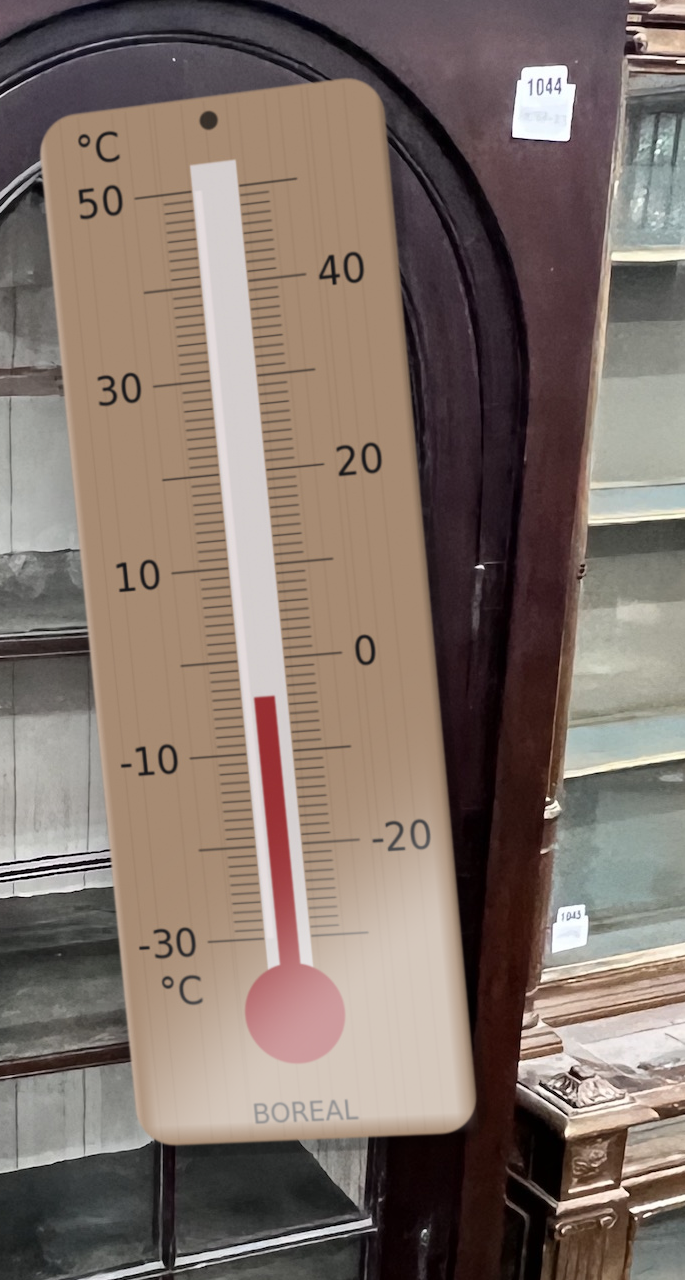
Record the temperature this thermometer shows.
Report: -4 °C
